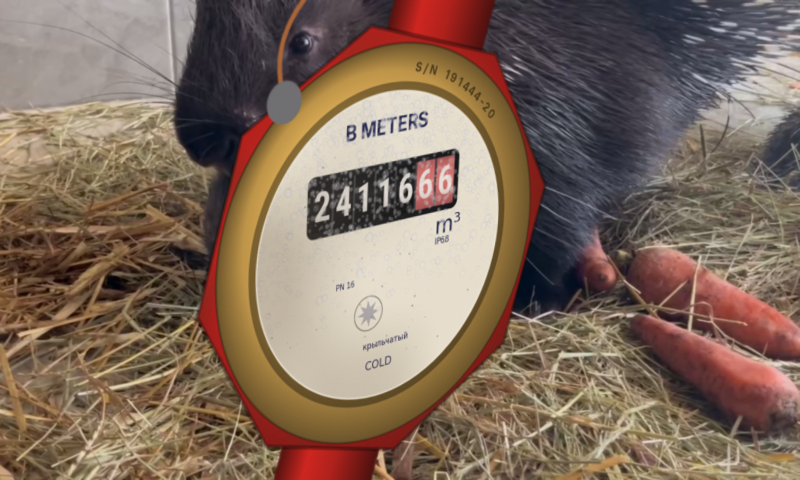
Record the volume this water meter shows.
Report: 24116.66 m³
